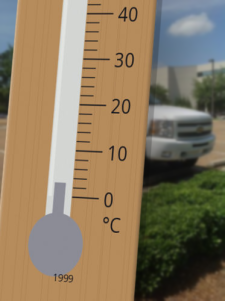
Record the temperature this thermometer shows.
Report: 3 °C
